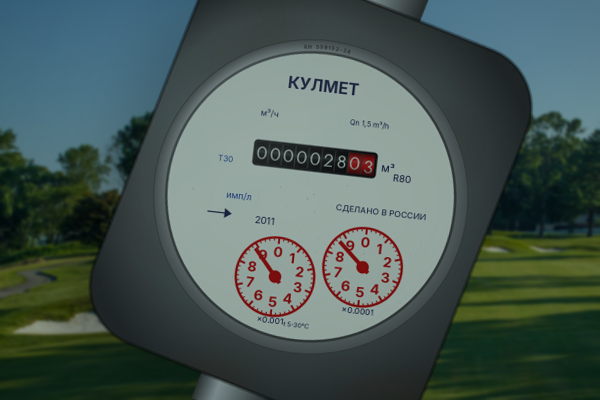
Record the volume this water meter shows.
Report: 28.0288 m³
